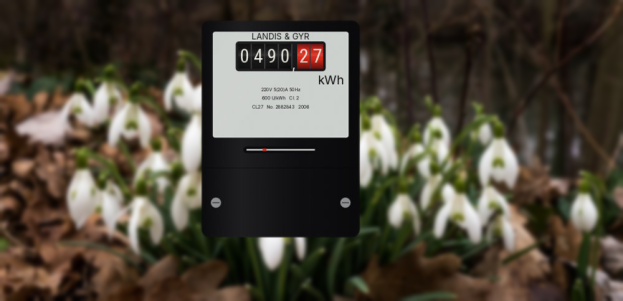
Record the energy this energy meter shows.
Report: 490.27 kWh
